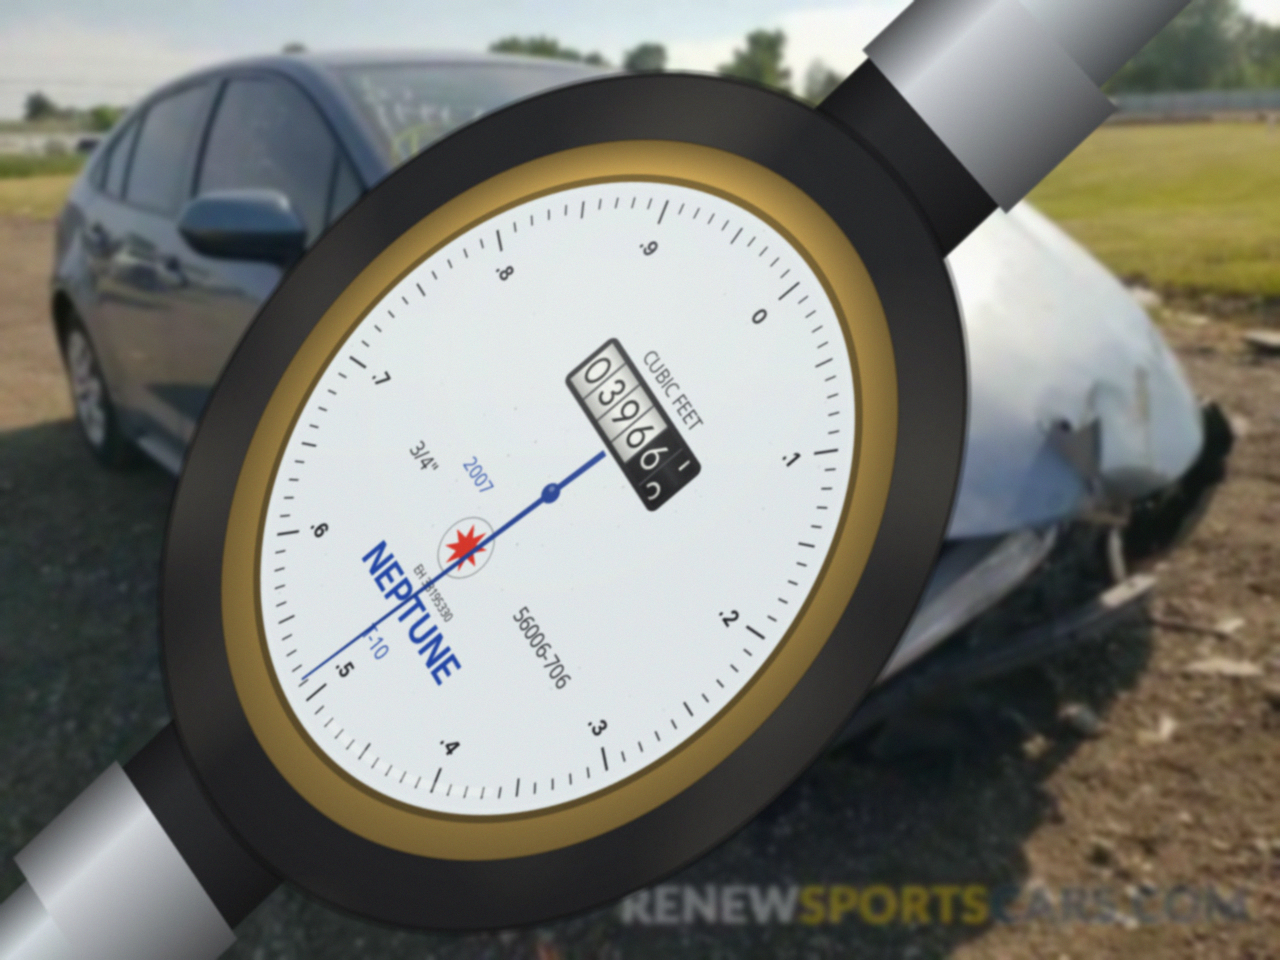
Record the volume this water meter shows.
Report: 39661.51 ft³
